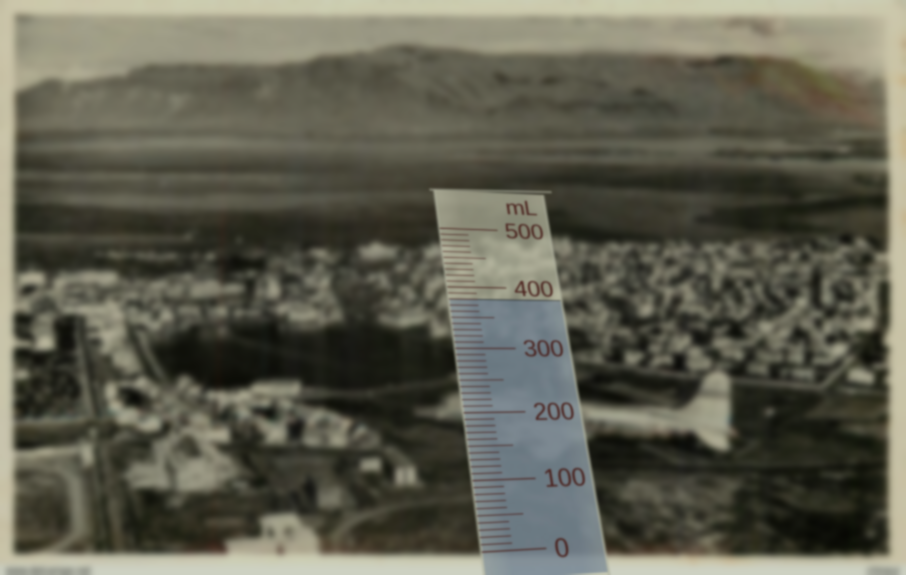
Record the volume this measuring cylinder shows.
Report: 380 mL
